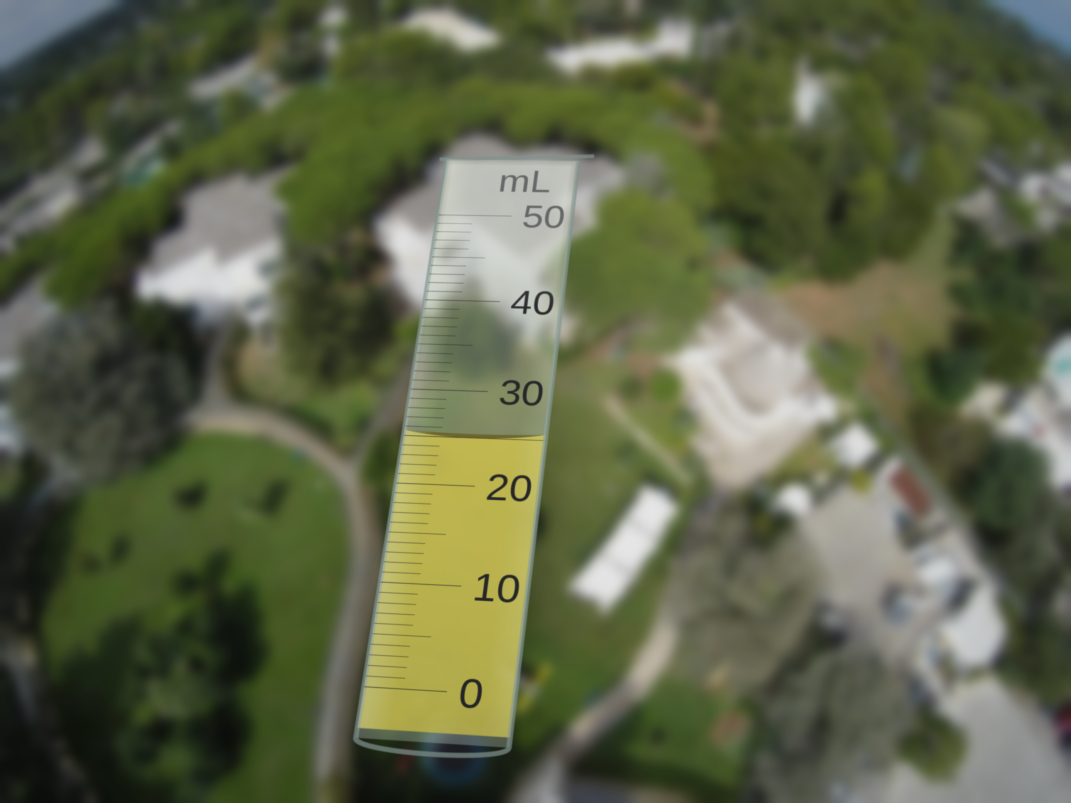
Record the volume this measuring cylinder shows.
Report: 25 mL
